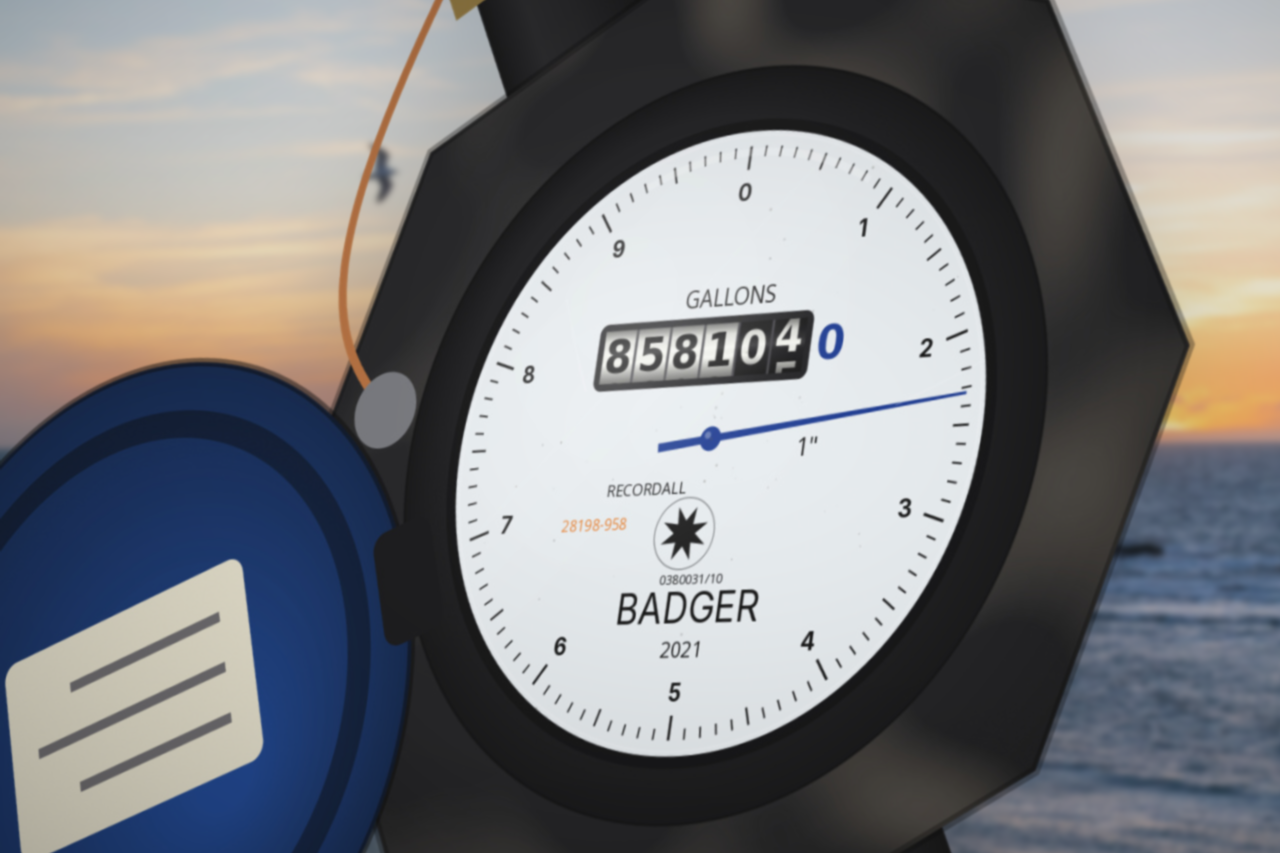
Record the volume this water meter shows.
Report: 8581042.3 gal
